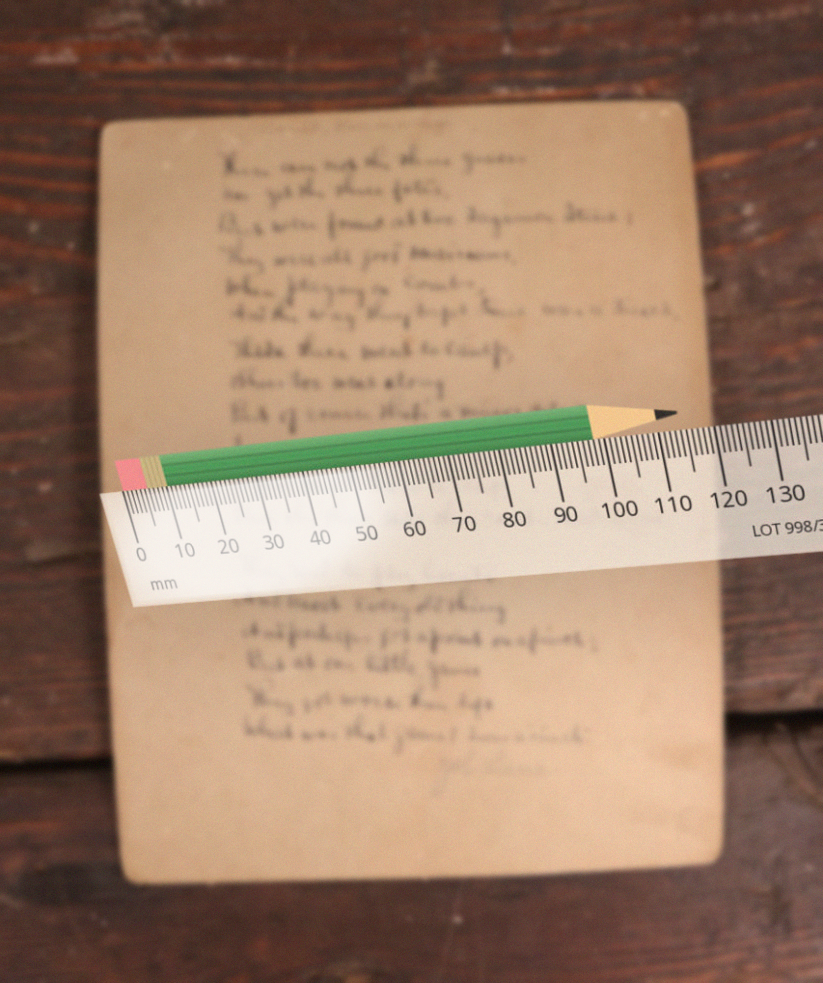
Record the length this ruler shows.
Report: 114 mm
